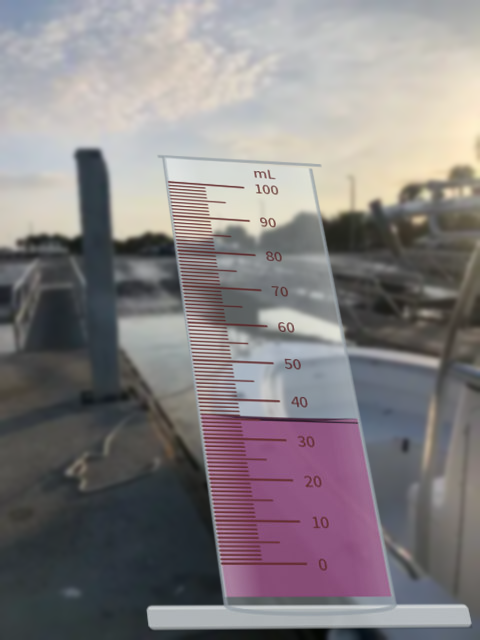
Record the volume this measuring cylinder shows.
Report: 35 mL
